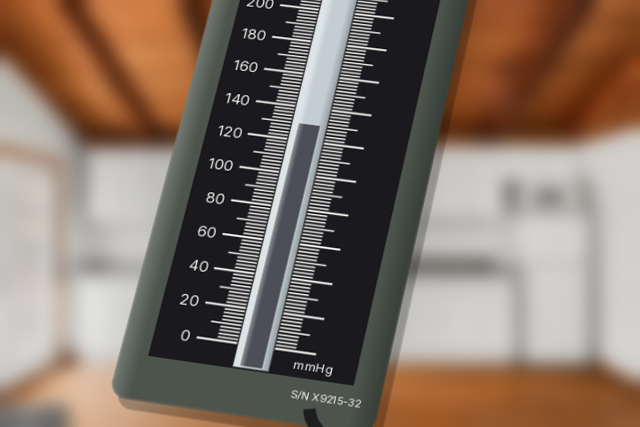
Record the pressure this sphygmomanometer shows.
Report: 130 mmHg
